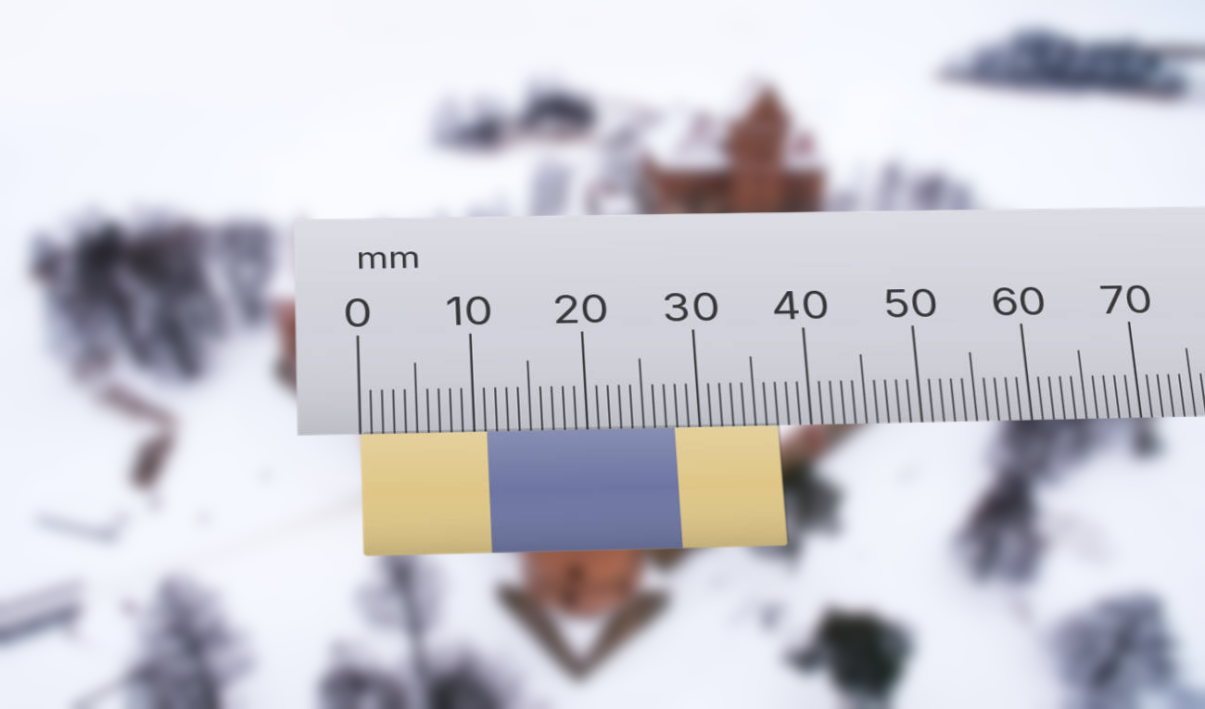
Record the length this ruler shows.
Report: 37 mm
